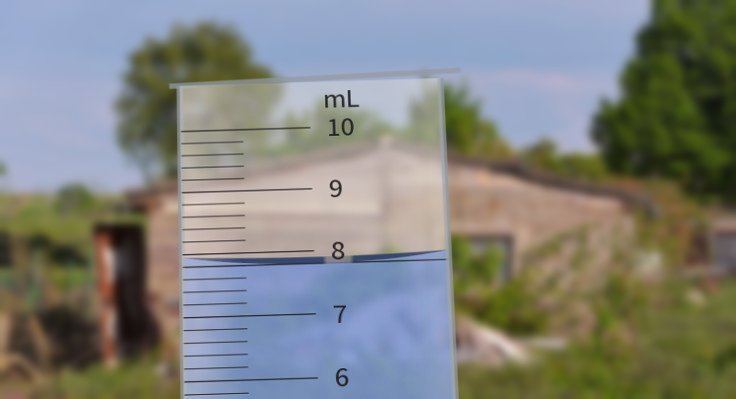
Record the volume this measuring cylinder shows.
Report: 7.8 mL
